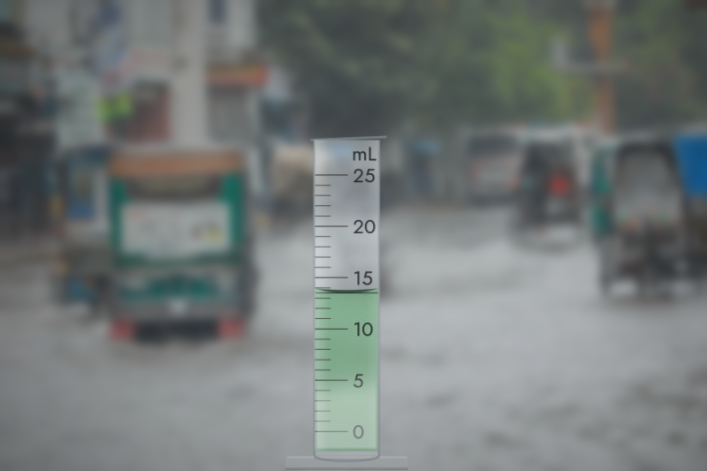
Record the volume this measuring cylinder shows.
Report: 13.5 mL
